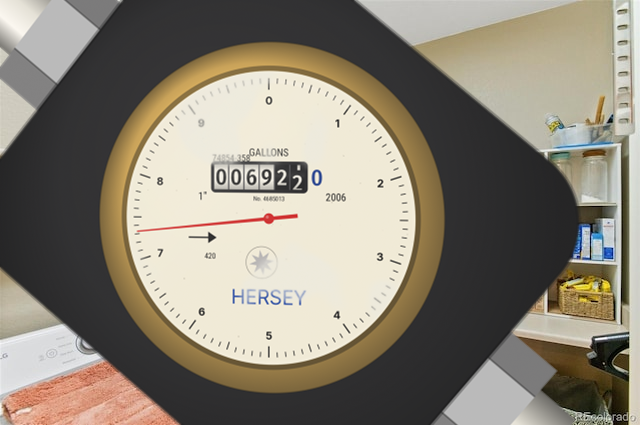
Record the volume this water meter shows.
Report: 69217.3 gal
